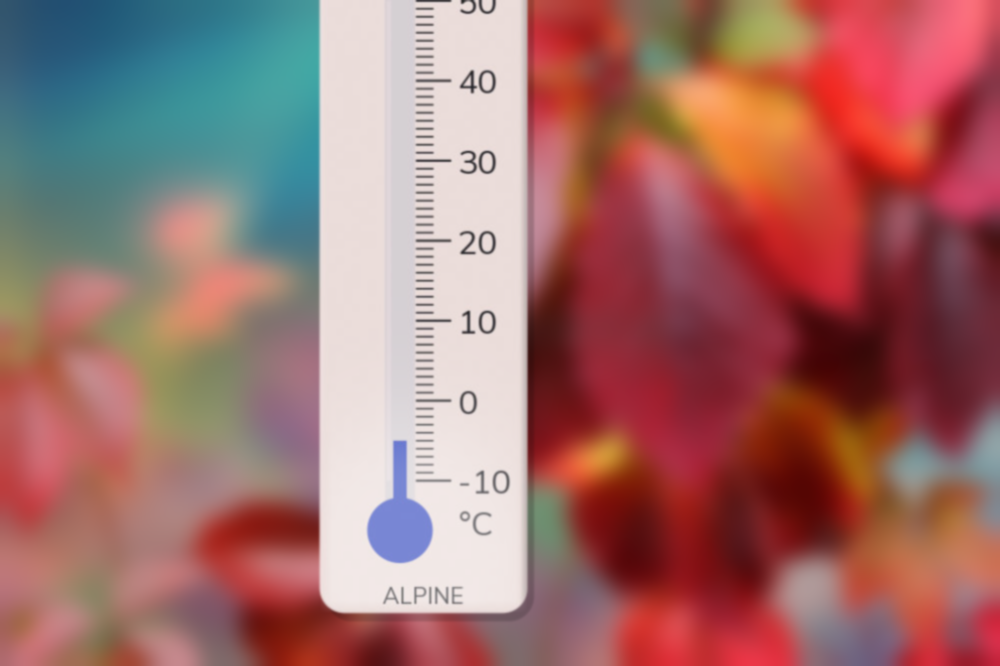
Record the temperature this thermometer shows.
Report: -5 °C
